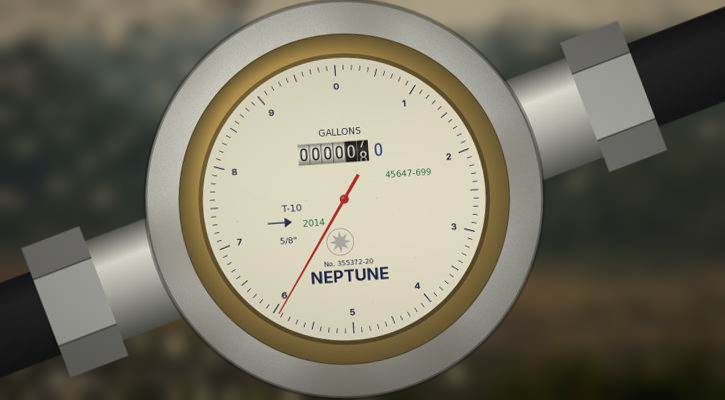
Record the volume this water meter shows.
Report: 75.9 gal
